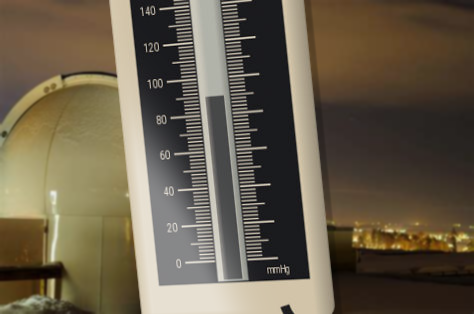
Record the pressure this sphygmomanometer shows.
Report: 90 mmHg
